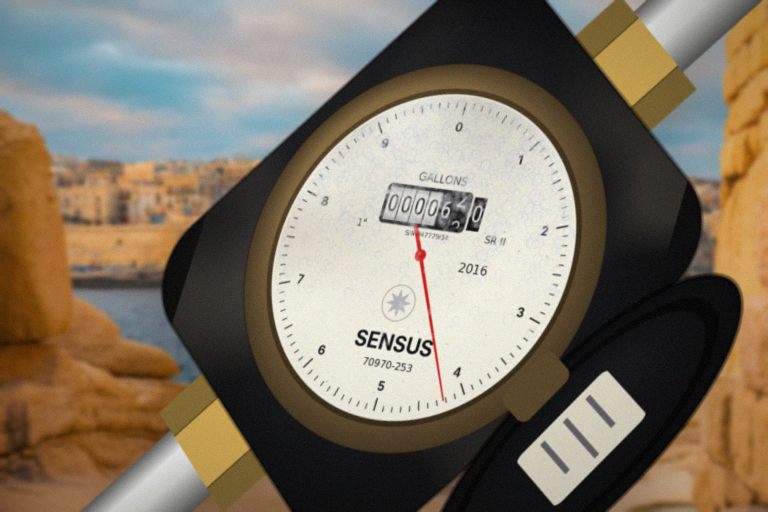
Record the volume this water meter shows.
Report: 624.2 gal
